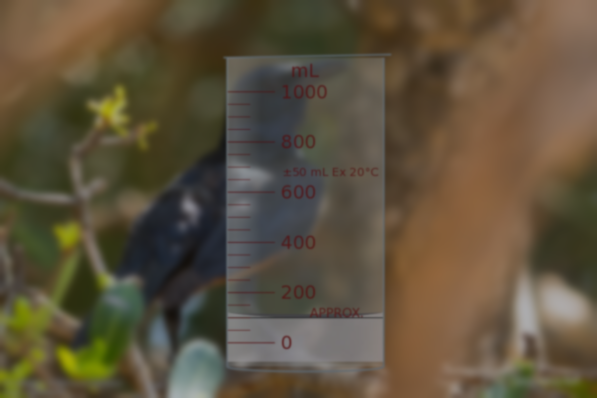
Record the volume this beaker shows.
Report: 100 mL
